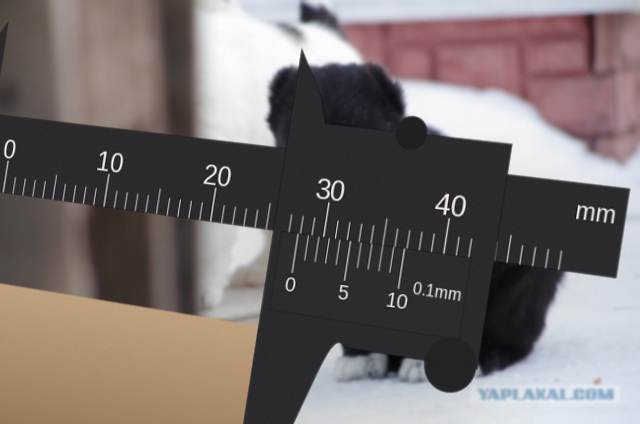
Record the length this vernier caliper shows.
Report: 27.8 mm
